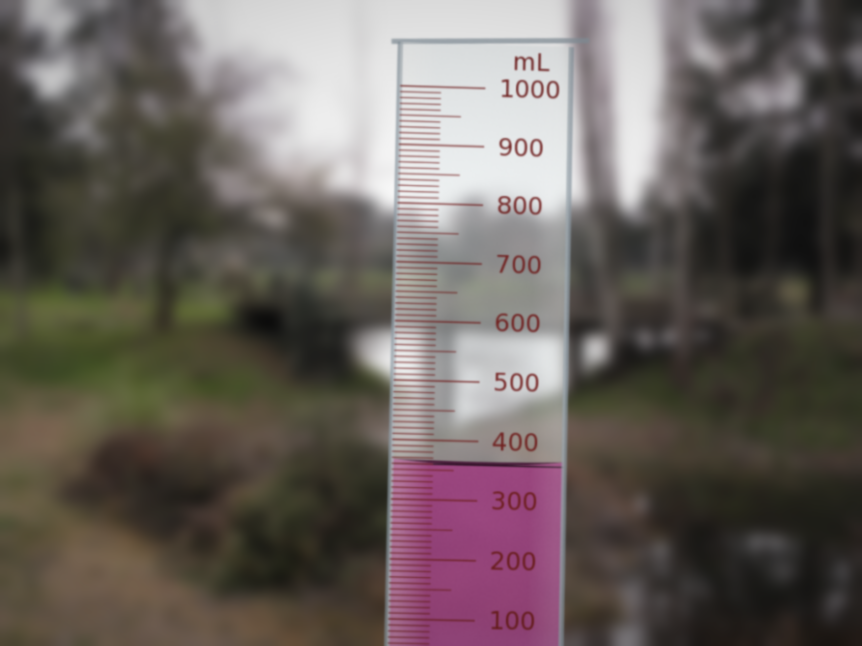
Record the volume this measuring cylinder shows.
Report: 360 mL
